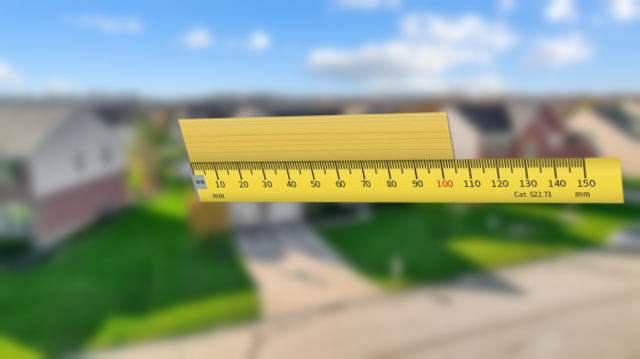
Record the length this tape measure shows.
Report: 105 mm
